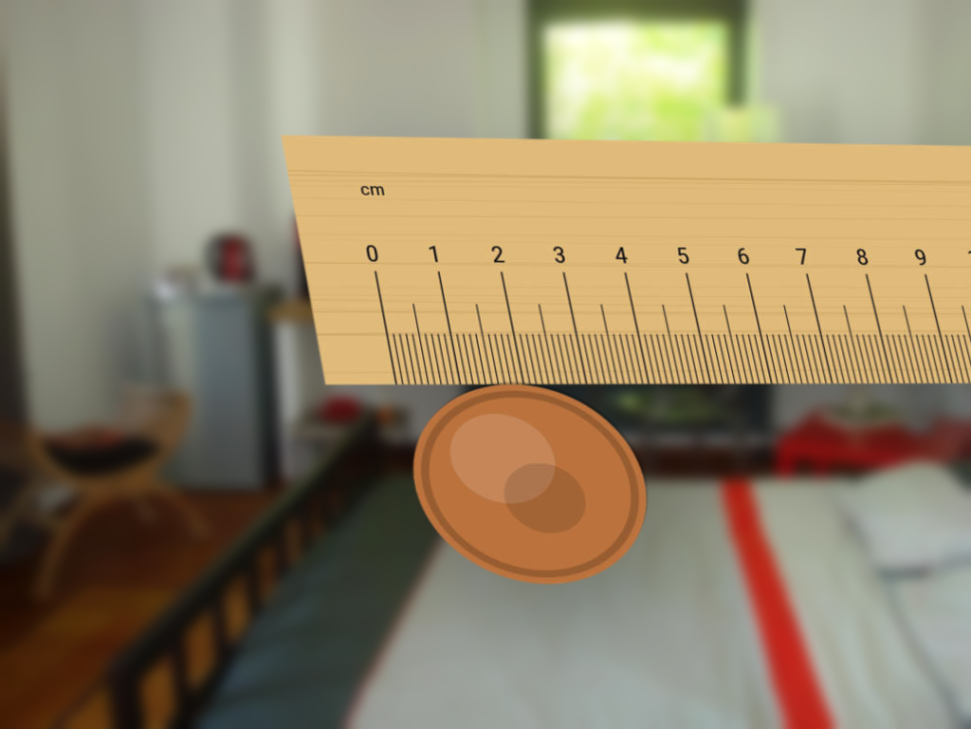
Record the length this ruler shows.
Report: 3.6 cm
